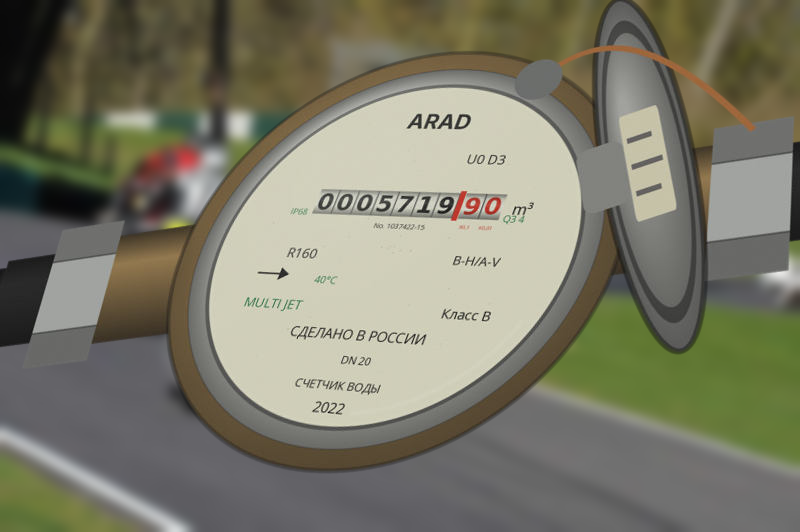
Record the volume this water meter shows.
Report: 5719.90 m³
